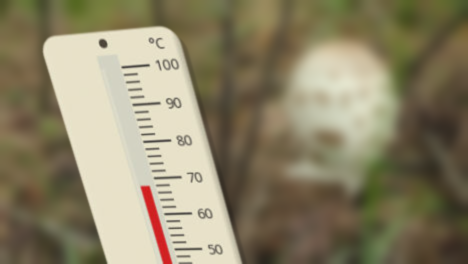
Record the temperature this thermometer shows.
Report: 68 °C
